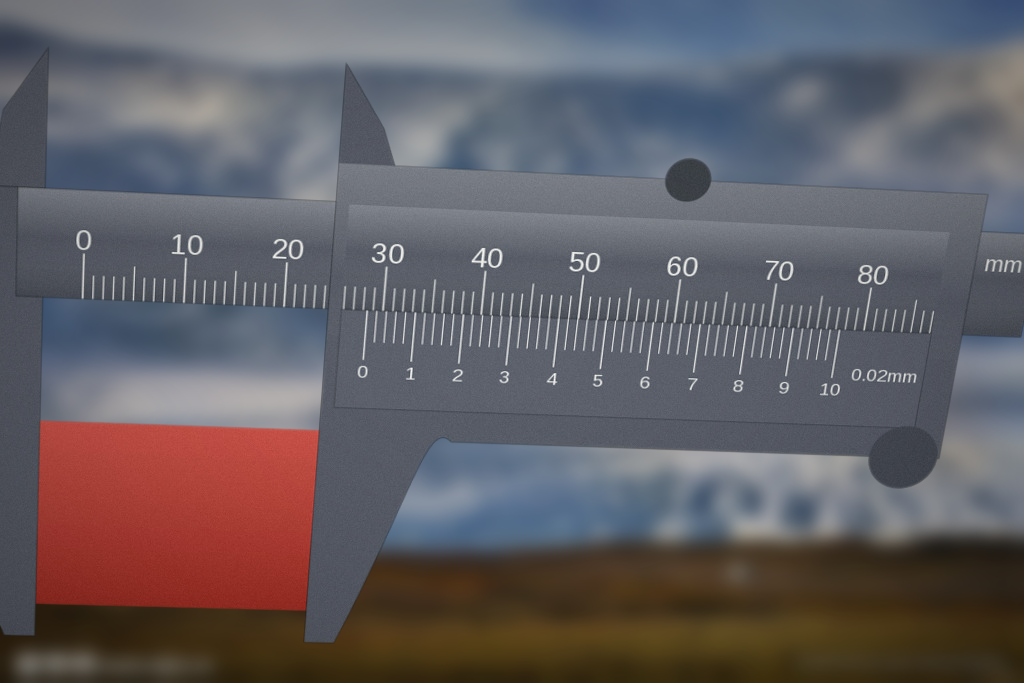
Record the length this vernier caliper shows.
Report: 28.4 mm
